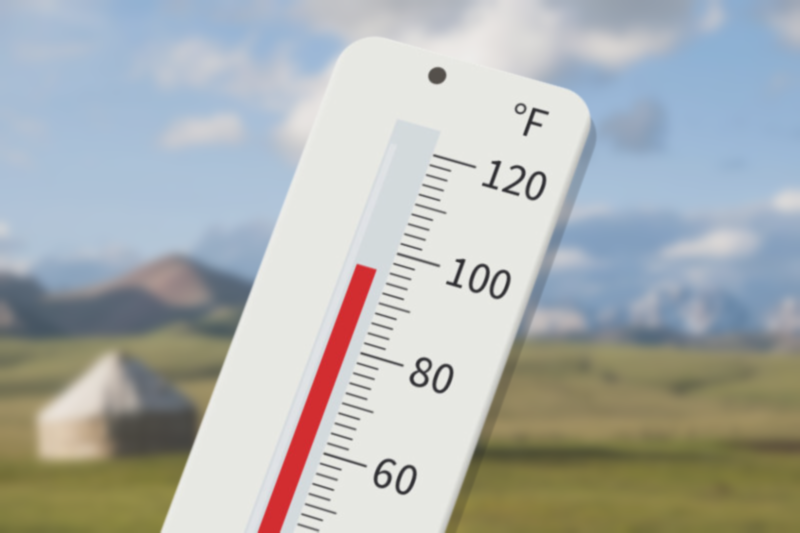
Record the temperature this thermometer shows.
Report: 96 °F
